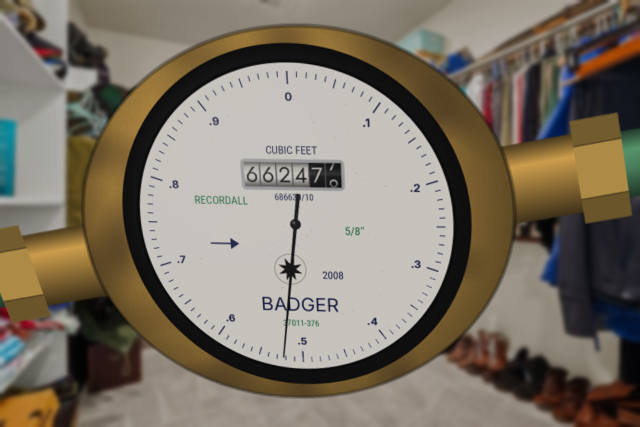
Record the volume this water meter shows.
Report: 662477.52 ft³
